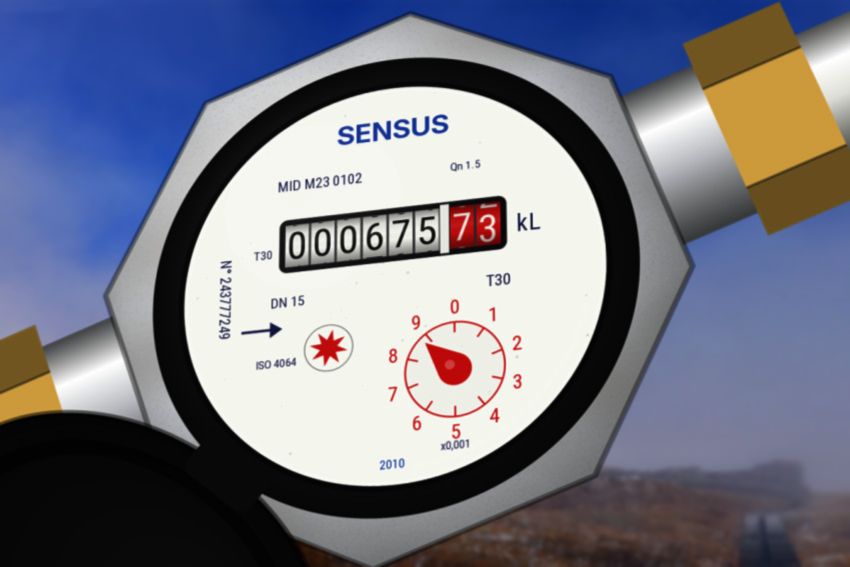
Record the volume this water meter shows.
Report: 675.728 kL
